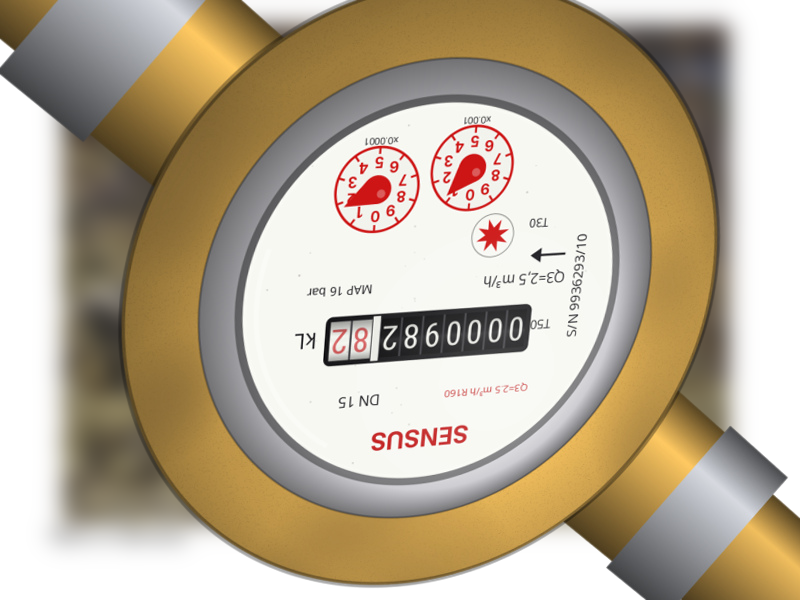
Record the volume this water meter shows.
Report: 982.8211 kL
